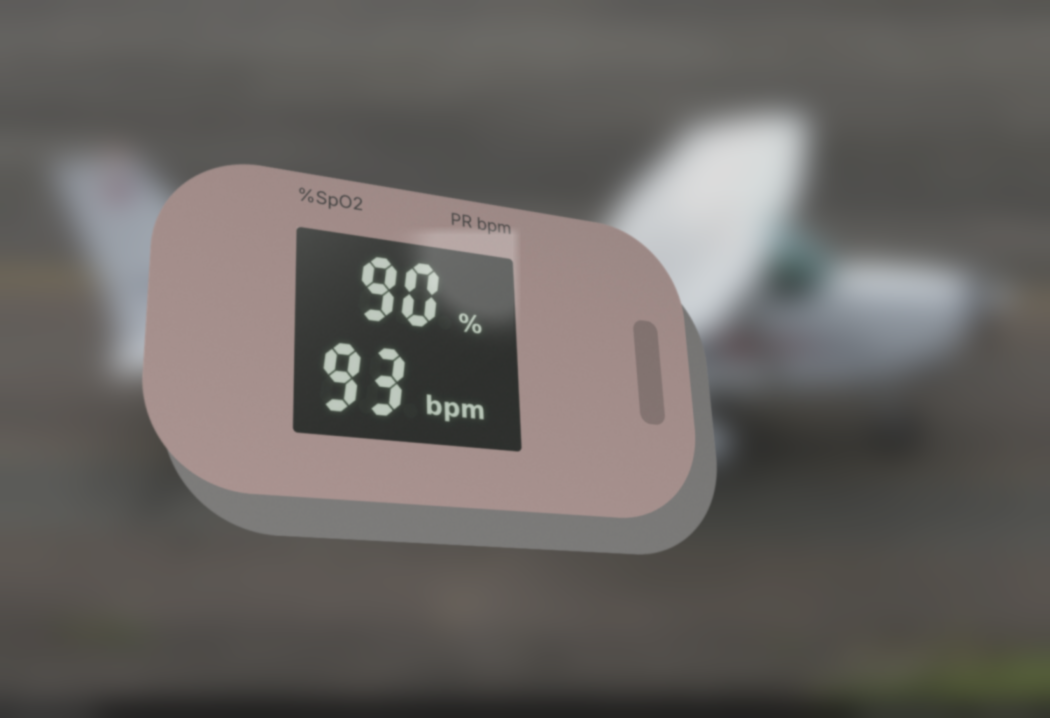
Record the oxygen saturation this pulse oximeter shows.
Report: 90 %
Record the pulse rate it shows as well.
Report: 93 bpm
